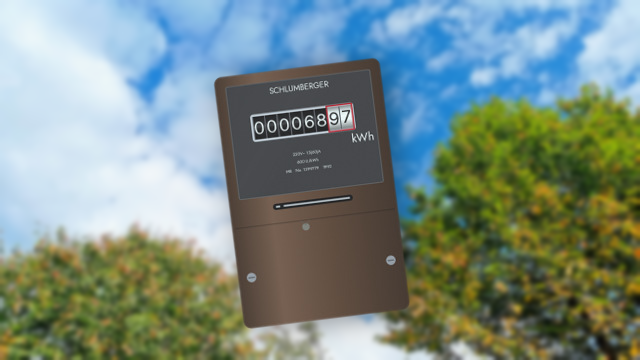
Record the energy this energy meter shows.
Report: 68.97 kWh
